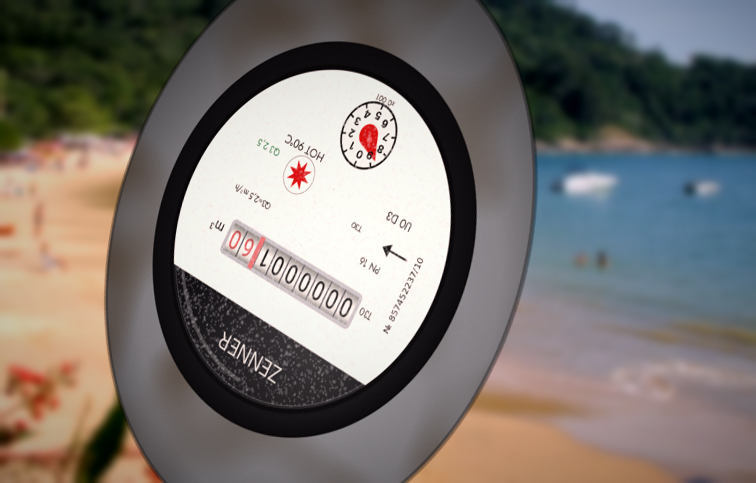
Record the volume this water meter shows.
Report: 1.608 m³
